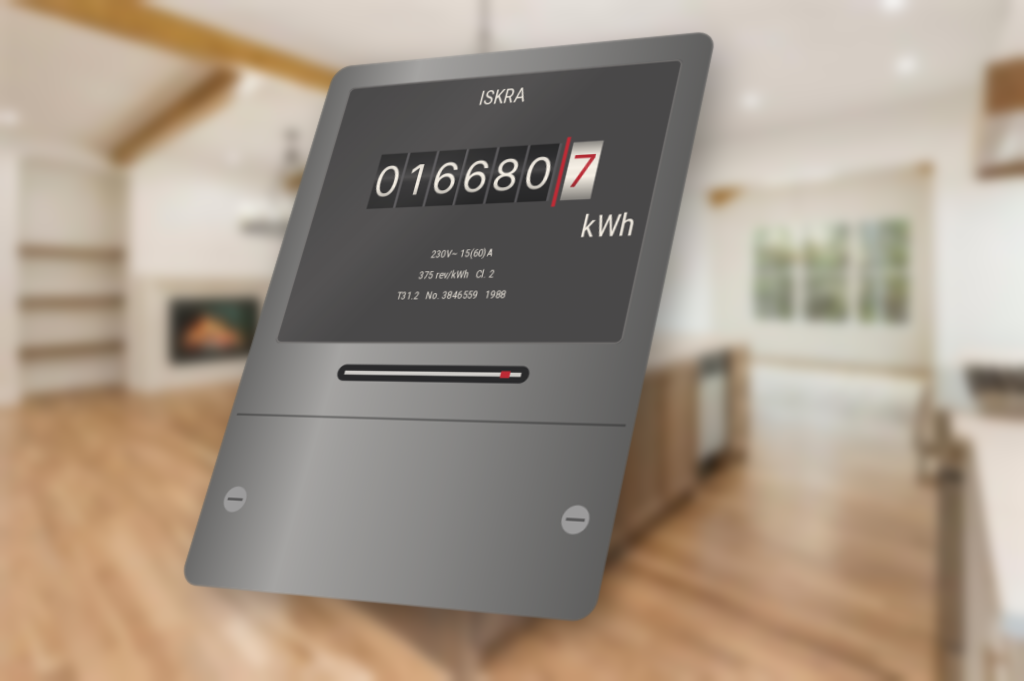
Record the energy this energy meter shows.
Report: 16680.7 kWh
